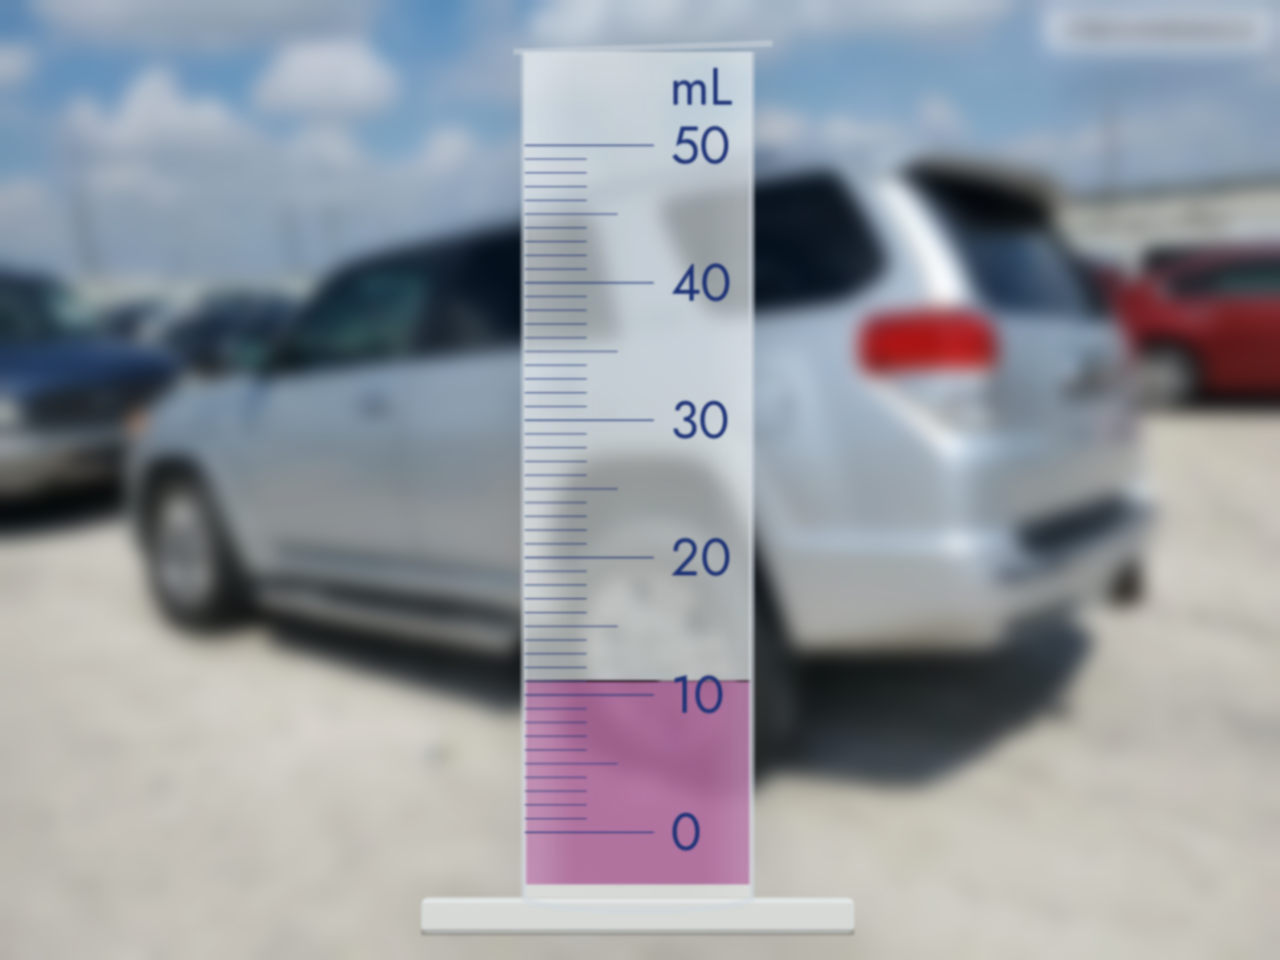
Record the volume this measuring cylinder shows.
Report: 11 mL
